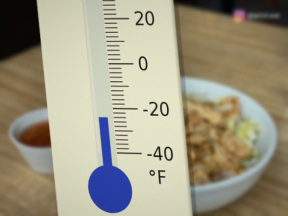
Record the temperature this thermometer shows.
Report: -24 °F
